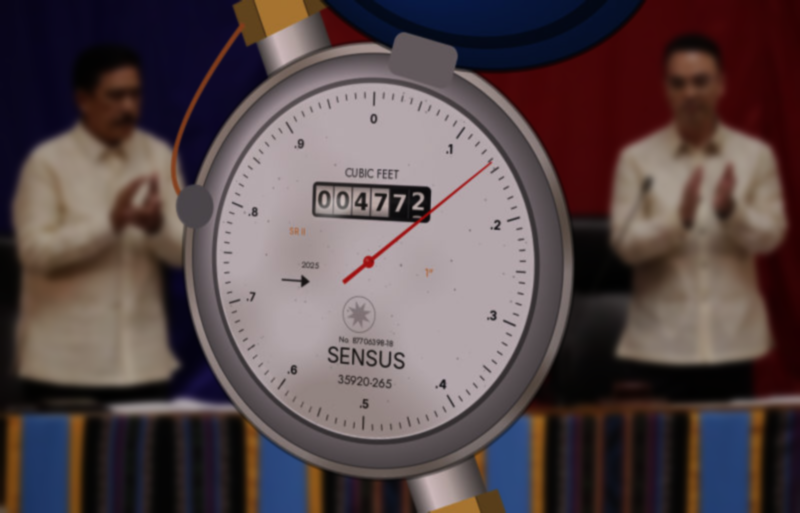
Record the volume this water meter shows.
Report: 4772.14 ft³
